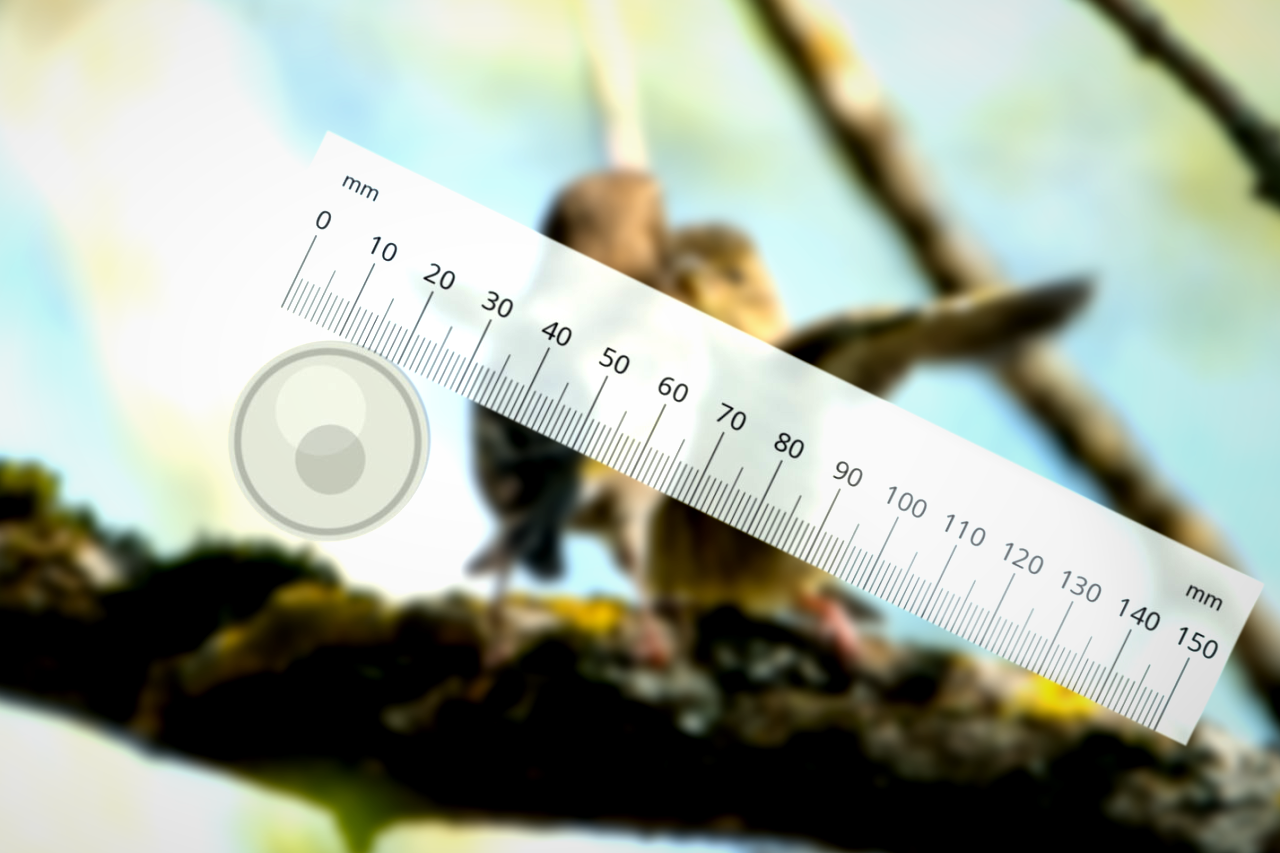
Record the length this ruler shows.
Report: 31 mm
